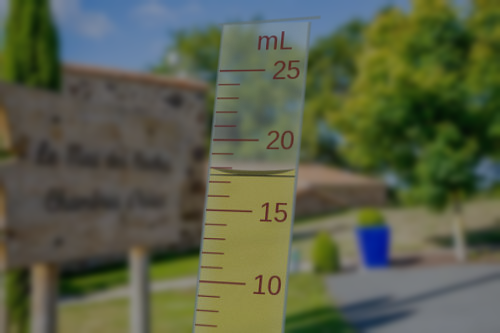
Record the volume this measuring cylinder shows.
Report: 17.5 mL
